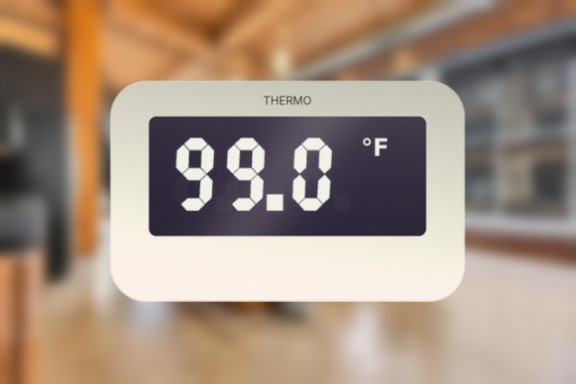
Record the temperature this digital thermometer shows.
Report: 99.0 °F
